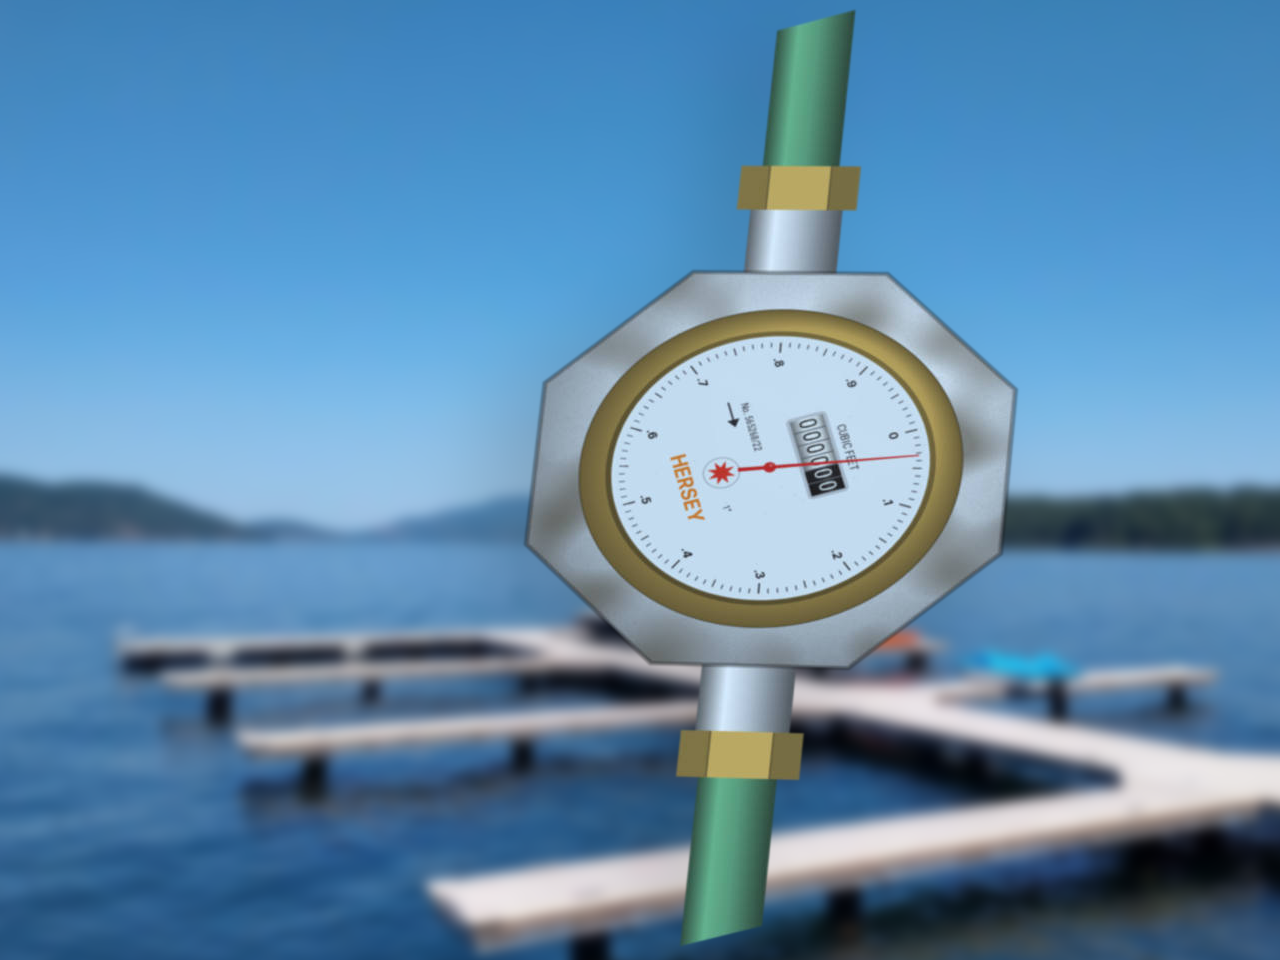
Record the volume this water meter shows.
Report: 0.03 ft³
